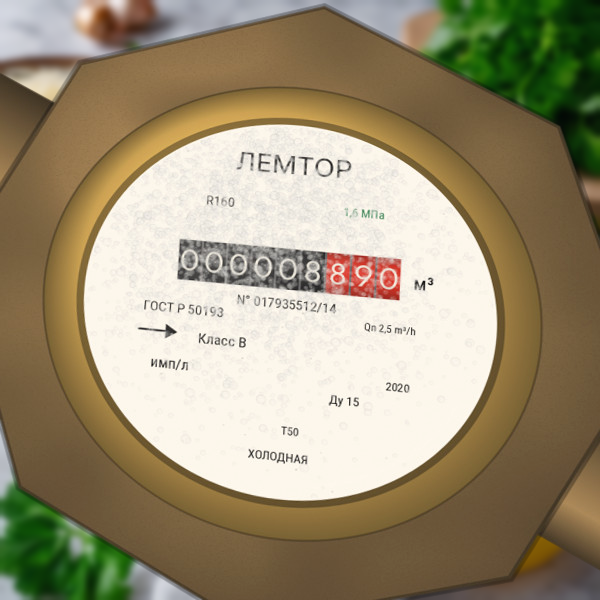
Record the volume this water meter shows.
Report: 8.890 m³
